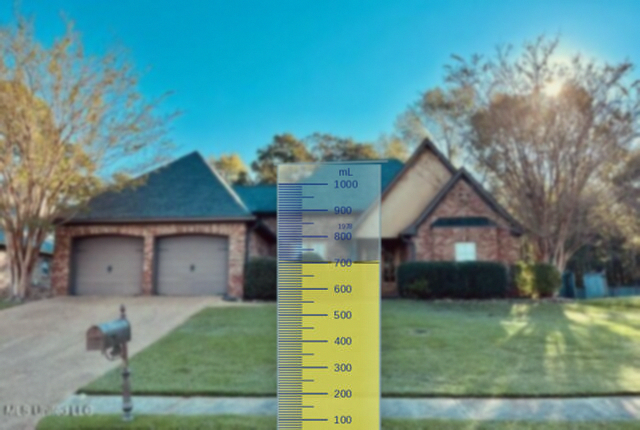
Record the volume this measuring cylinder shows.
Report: 700 mL
